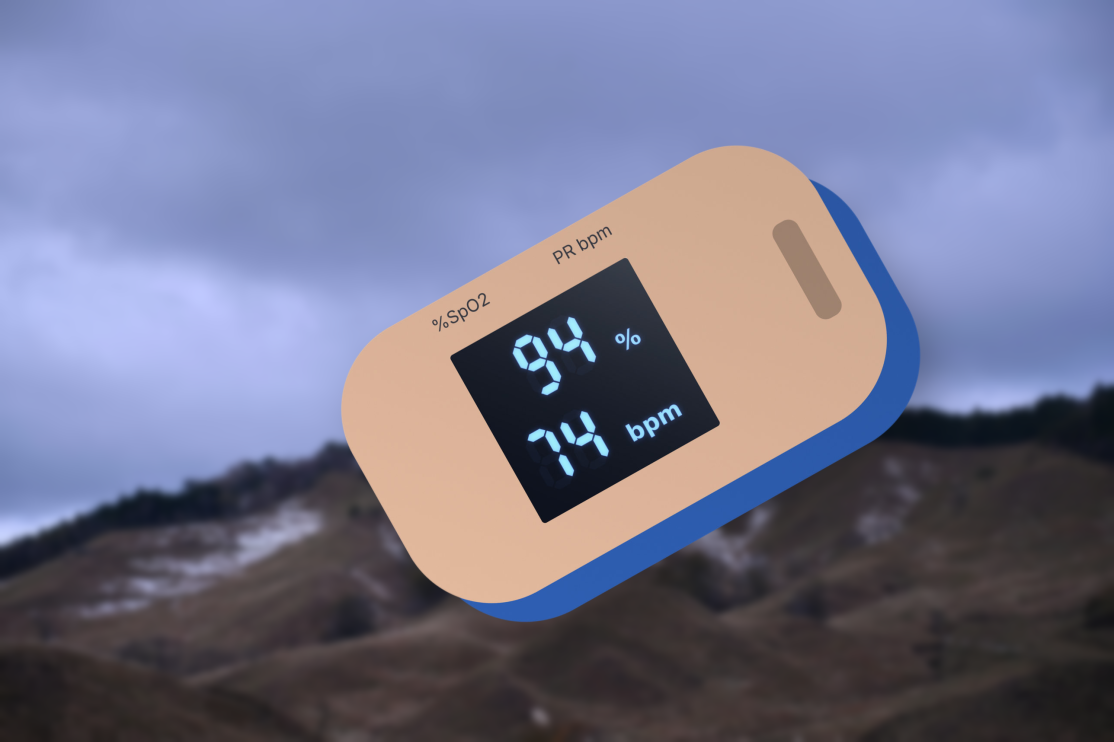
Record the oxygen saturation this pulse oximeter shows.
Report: 94 %
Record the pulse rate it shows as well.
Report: 74 bpm
